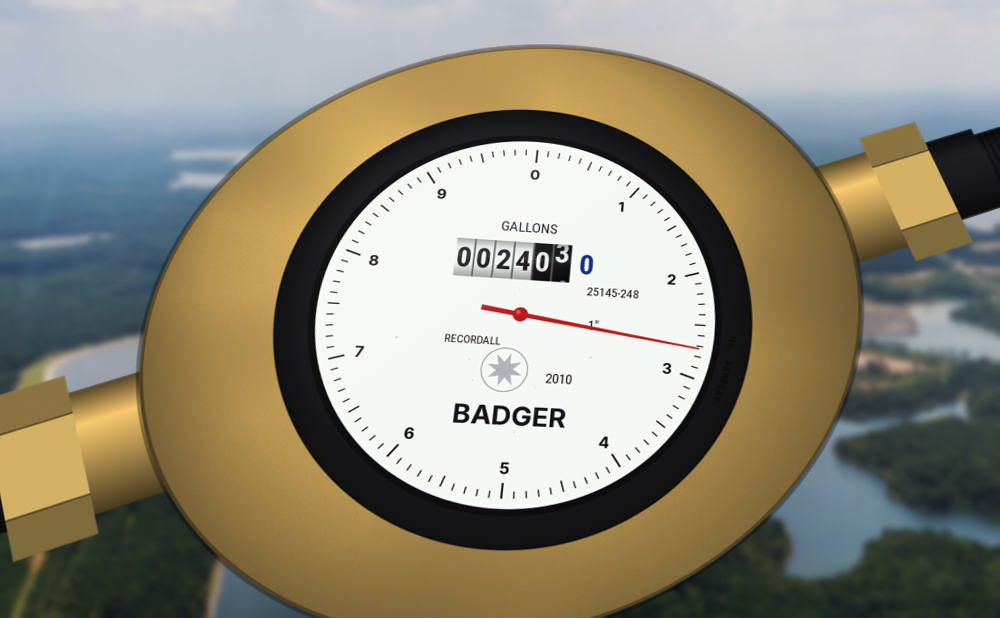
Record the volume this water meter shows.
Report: 24032.7 gal
